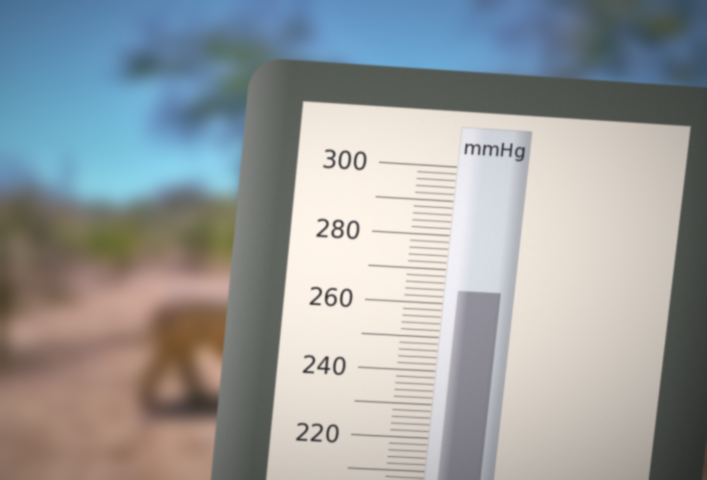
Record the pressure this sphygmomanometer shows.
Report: 264 mmHg
